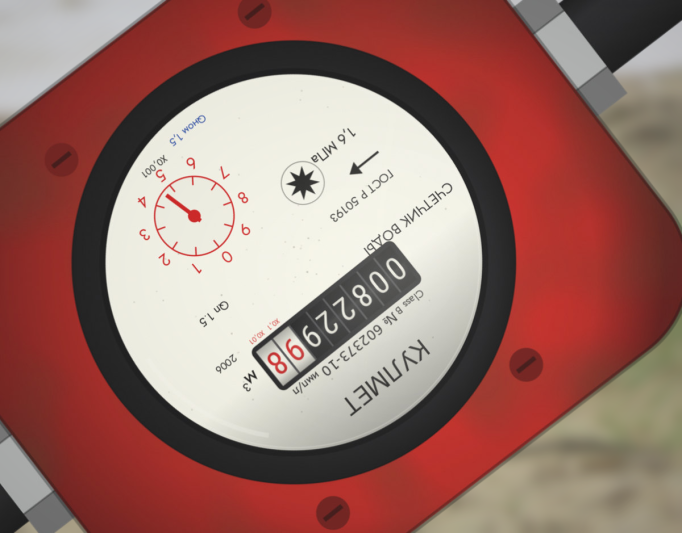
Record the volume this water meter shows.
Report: 8229.984 m³
